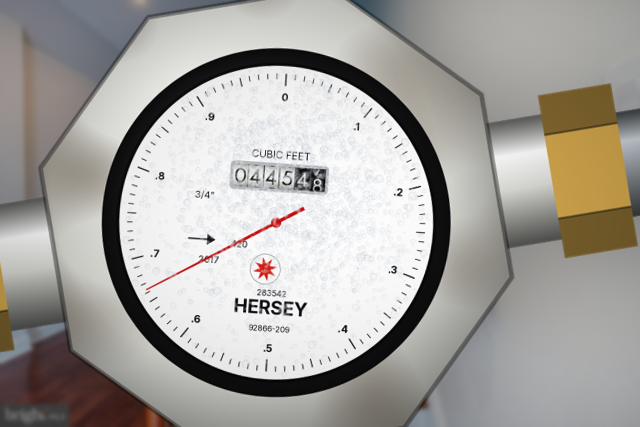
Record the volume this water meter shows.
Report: 44547.66 ft³
